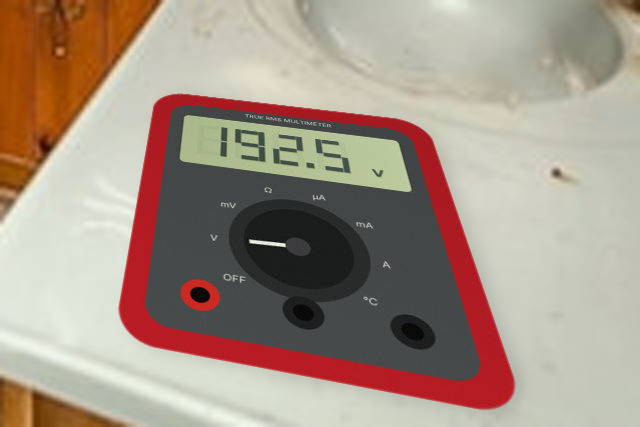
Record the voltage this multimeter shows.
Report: 192.5 V
